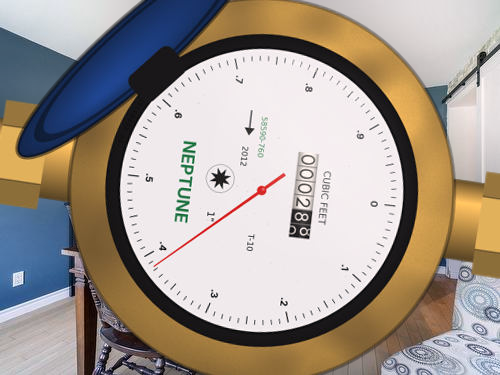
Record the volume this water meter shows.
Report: 288.38 ft³
